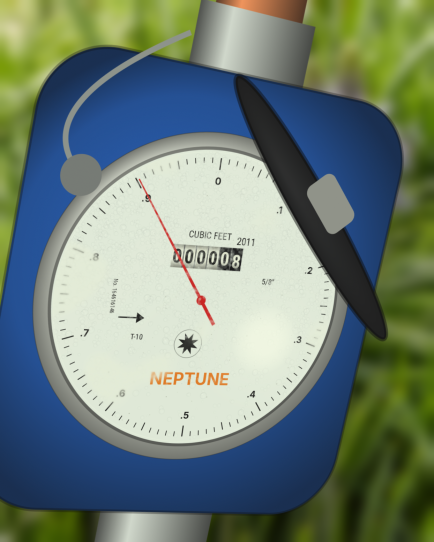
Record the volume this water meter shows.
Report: 7.90 ft³
